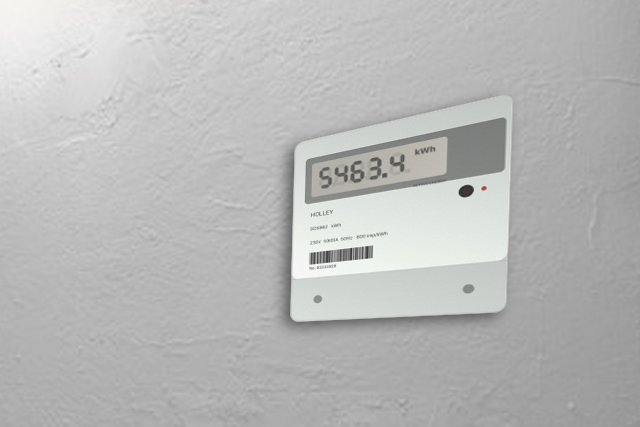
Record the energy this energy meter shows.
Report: 5463.4 kWh
